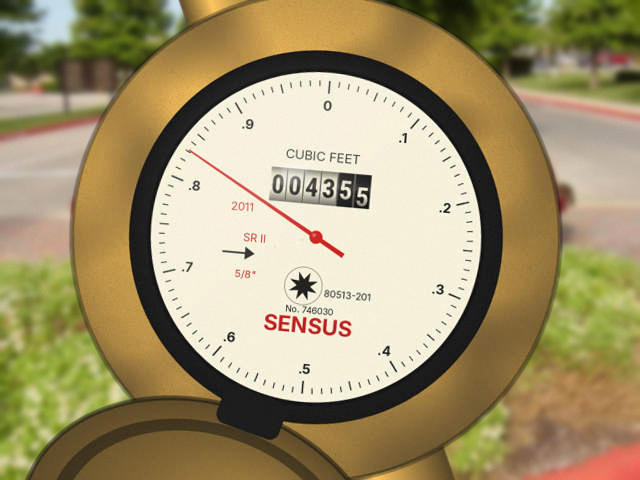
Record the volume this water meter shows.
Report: 4354.83 ft³
